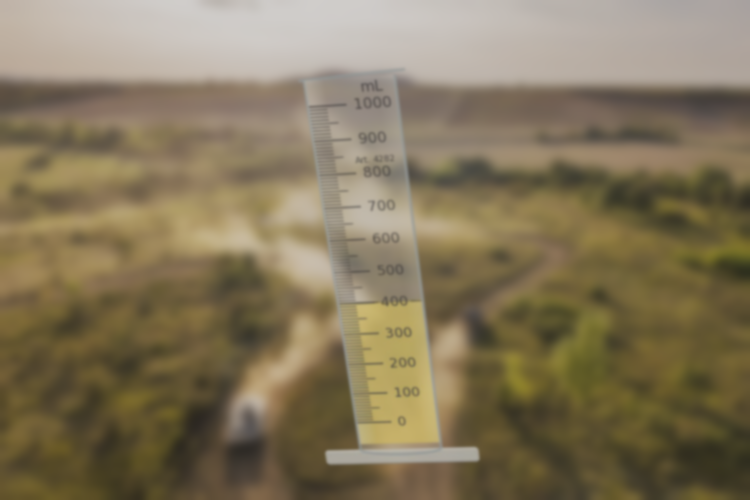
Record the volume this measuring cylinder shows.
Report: 400 mL
